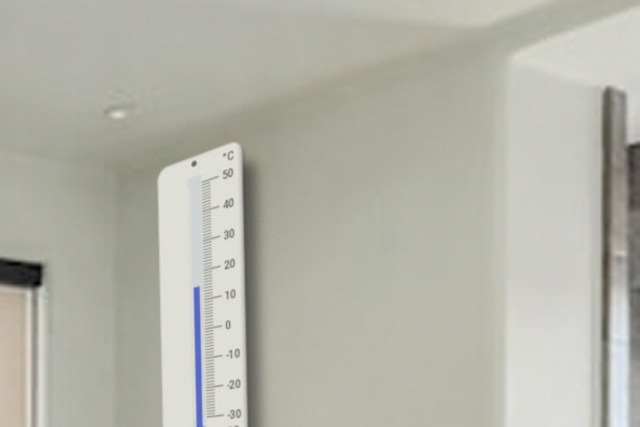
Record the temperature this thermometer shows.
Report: 15 °C
